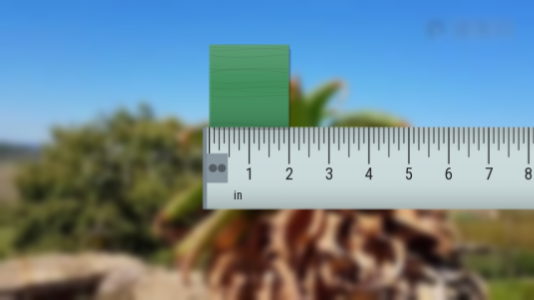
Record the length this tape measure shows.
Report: 2 in
